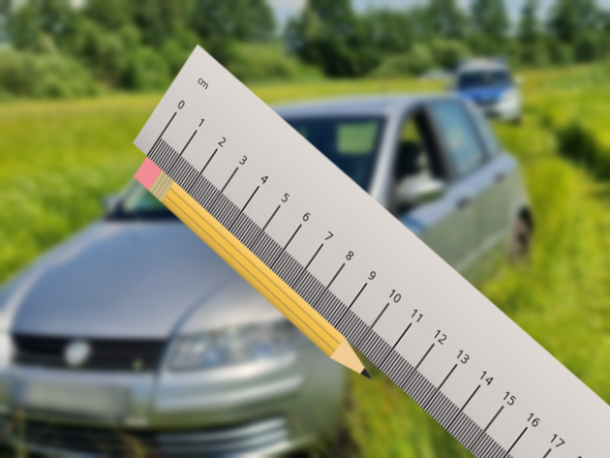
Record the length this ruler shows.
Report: 11 cm
